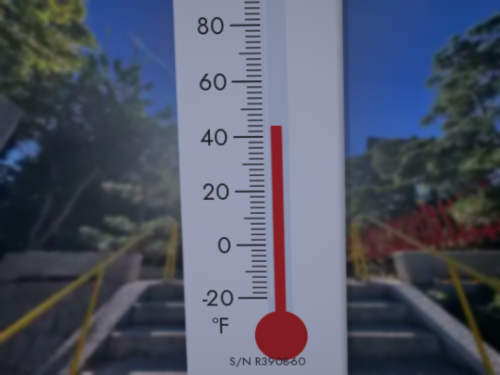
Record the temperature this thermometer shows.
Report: 44 °F
